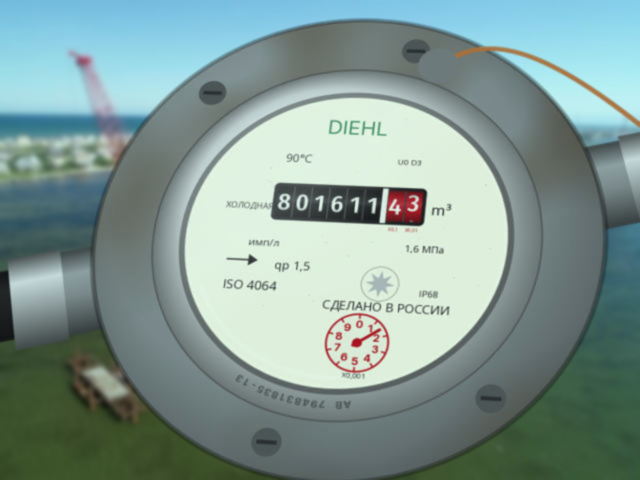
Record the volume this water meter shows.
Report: 801611.431 m³
